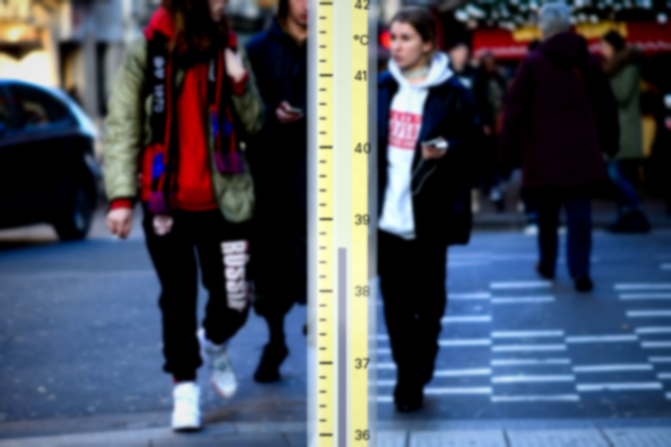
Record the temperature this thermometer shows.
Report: 38.6 °C
